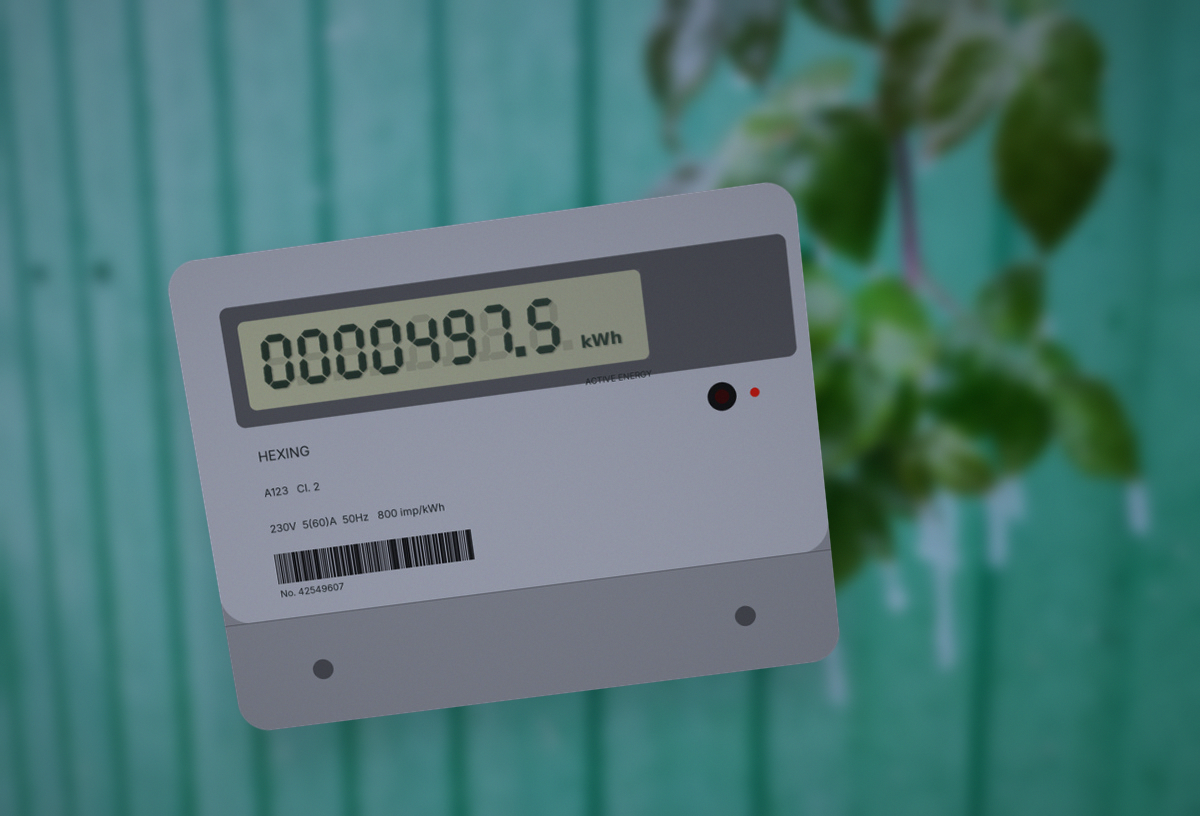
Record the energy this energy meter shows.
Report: 497.5 kWh
